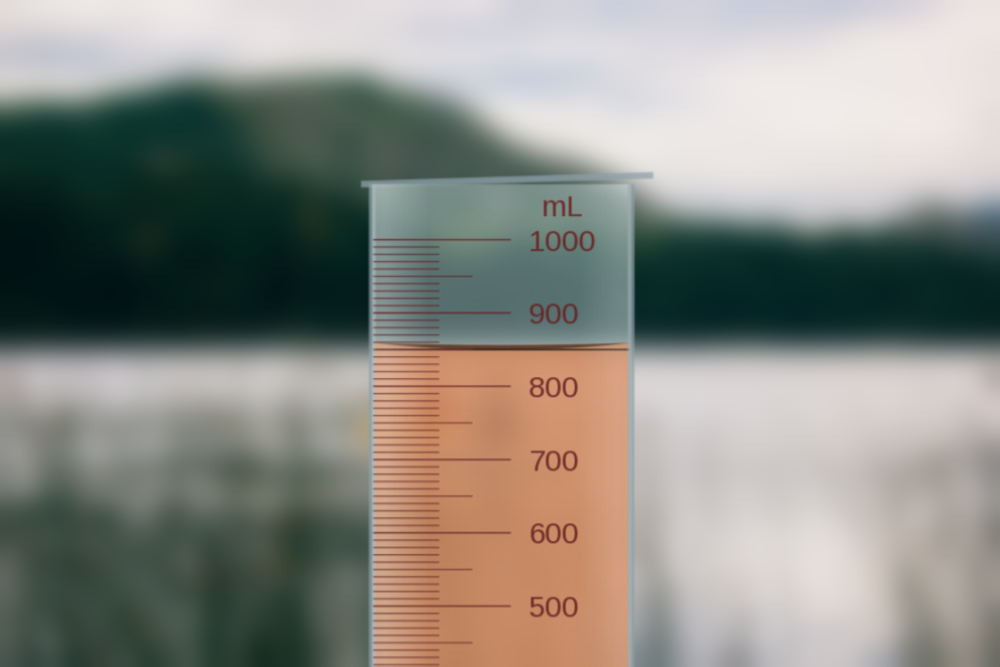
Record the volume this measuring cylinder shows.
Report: 850 mL
